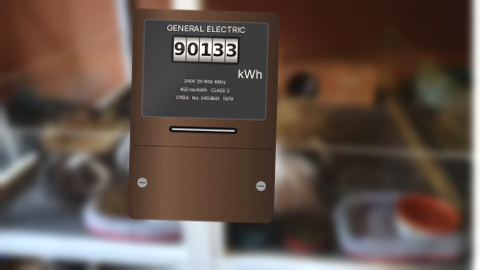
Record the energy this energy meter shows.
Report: 90133 kWh
